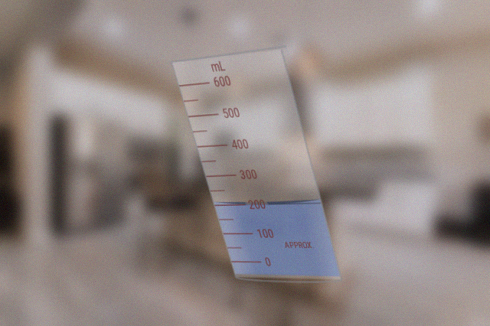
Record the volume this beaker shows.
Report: 200 mL
